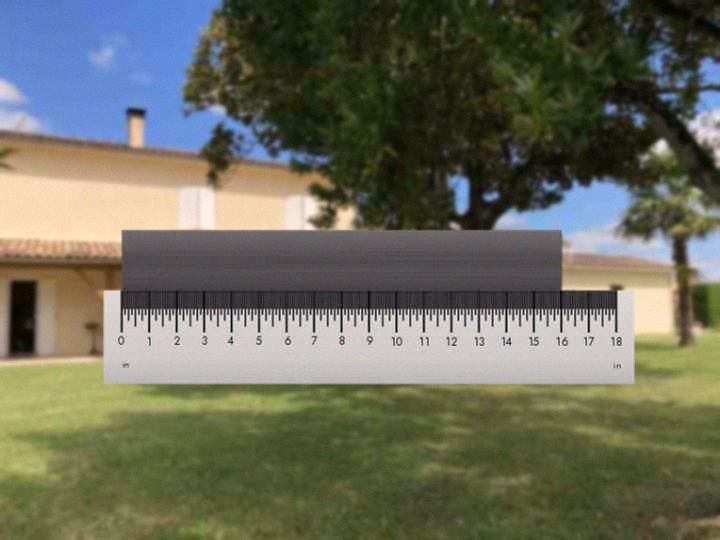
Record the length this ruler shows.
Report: 16 in
